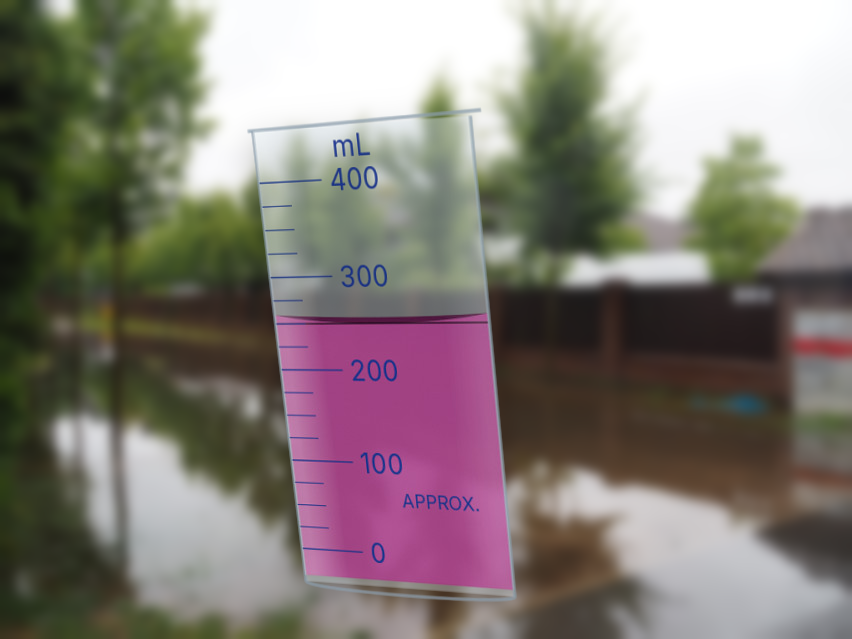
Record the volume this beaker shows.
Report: 250 mL
